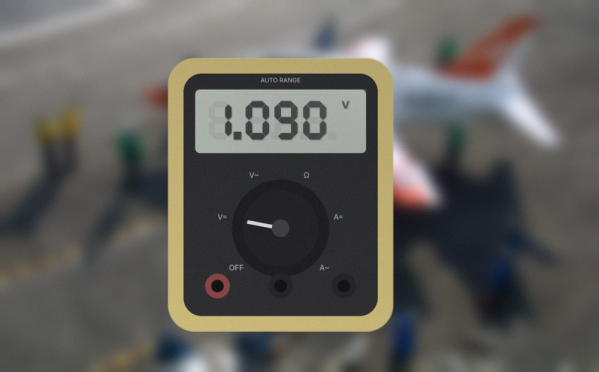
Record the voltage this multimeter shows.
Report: 1.090 V
